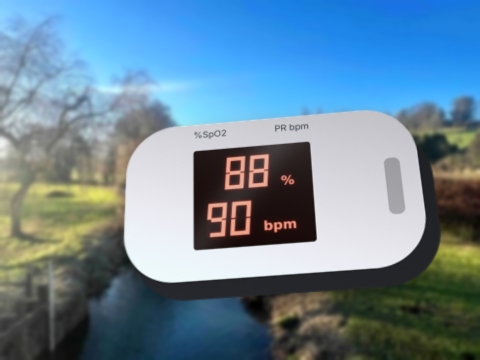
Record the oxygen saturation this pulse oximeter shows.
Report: 88 %
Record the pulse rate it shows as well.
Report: 90 bpm
